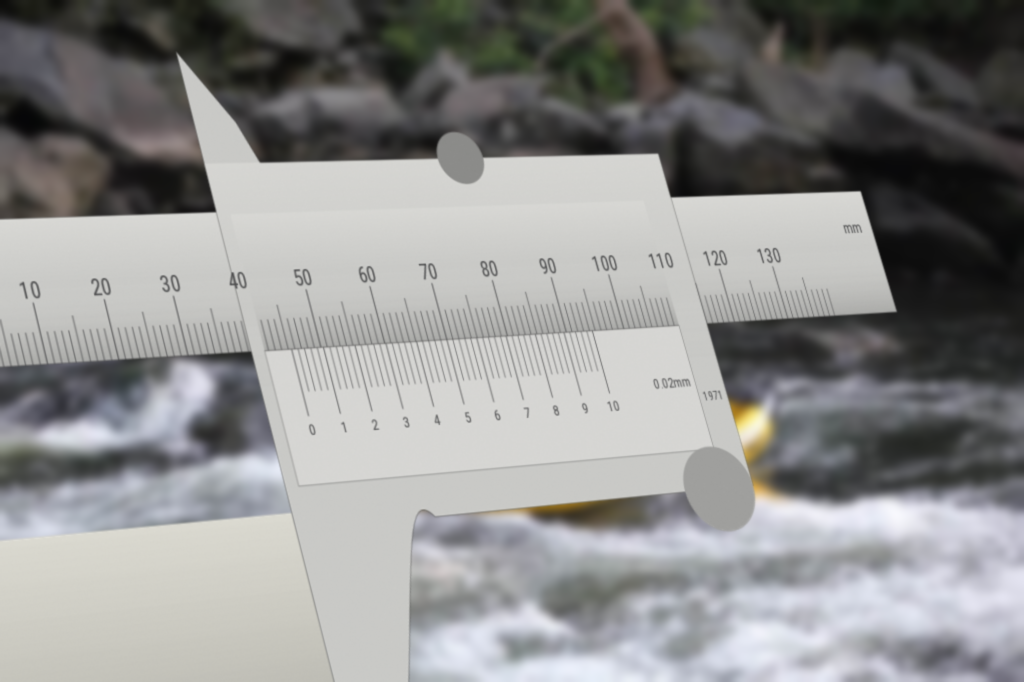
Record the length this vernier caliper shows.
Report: 45.5 mm
